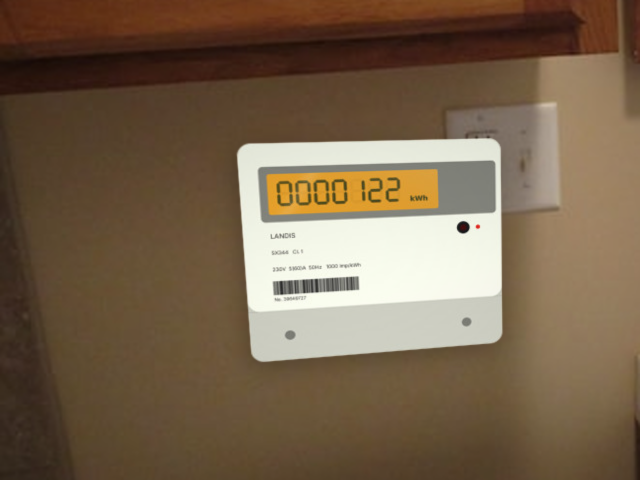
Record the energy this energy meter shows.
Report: 122 kWh
